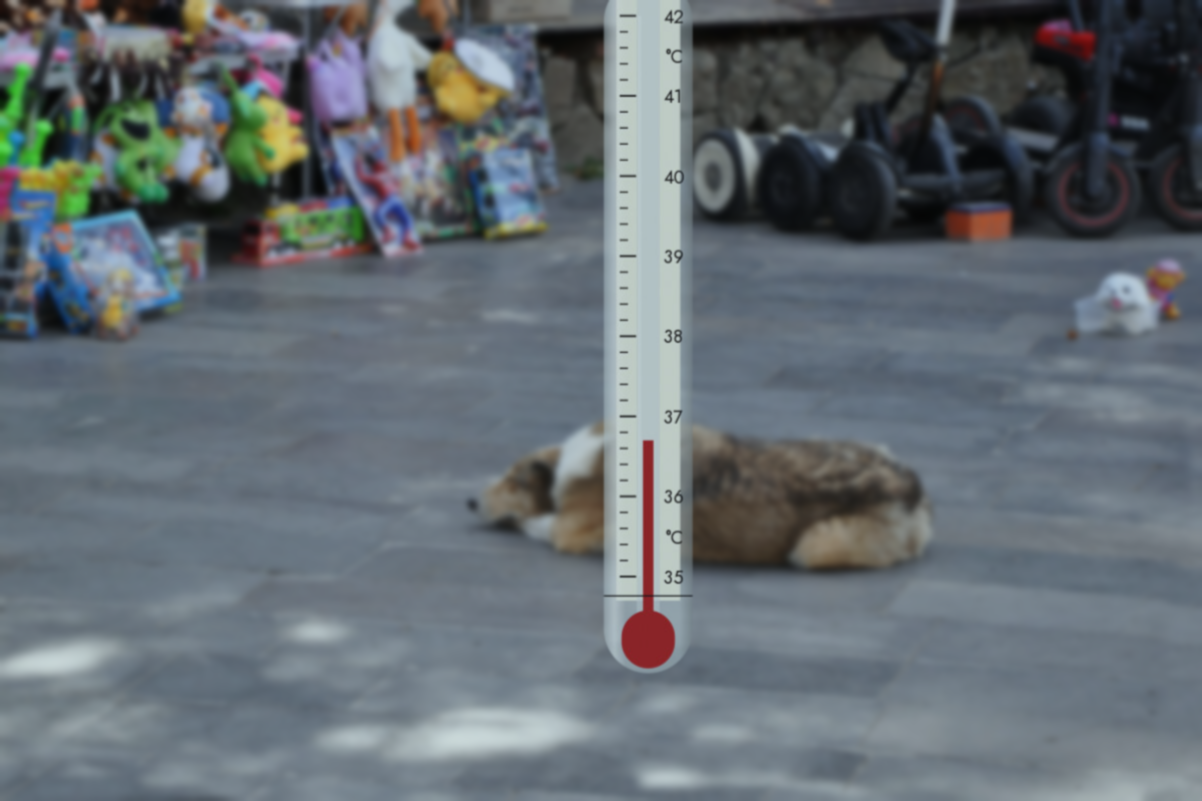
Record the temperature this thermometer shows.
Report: 36.7 °C
